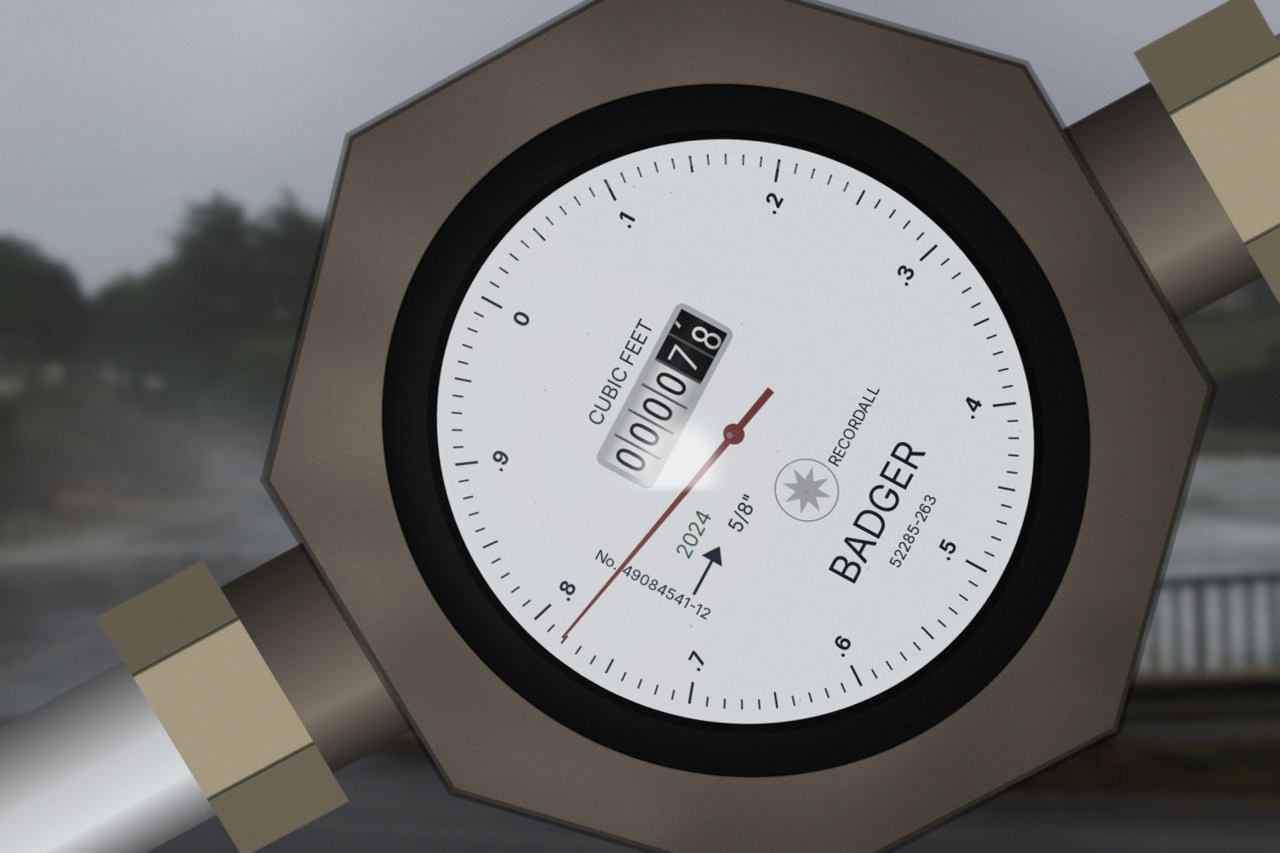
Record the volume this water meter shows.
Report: 77.78 ft³
